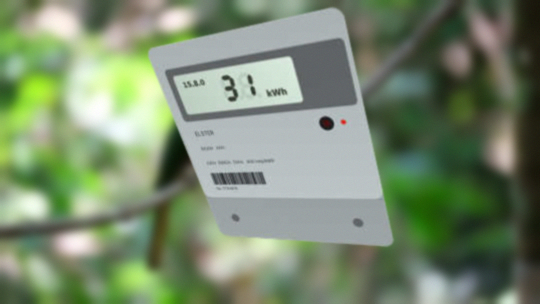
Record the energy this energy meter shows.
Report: 31 kWh
